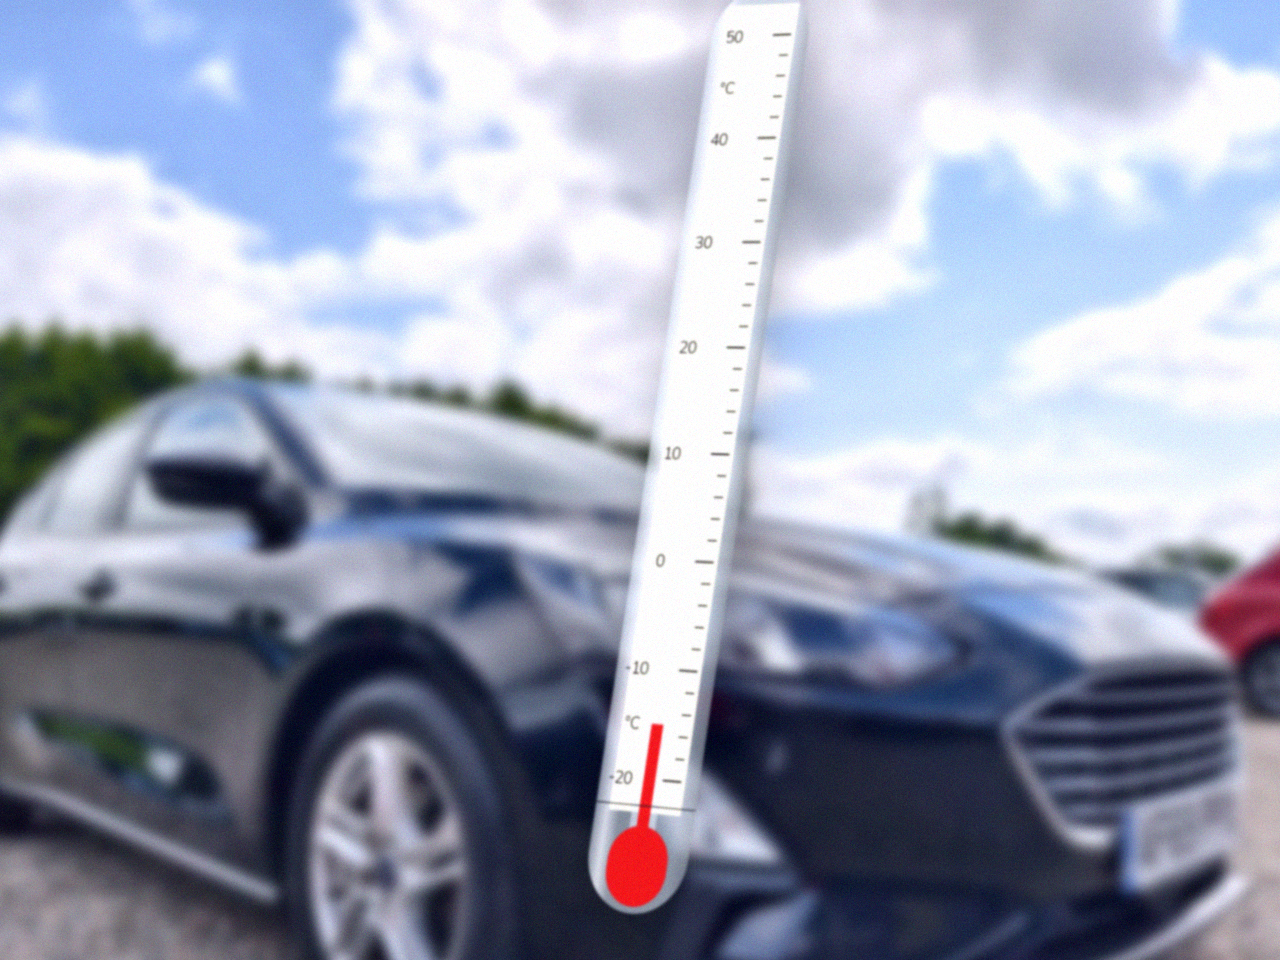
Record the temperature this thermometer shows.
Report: -15 °C
